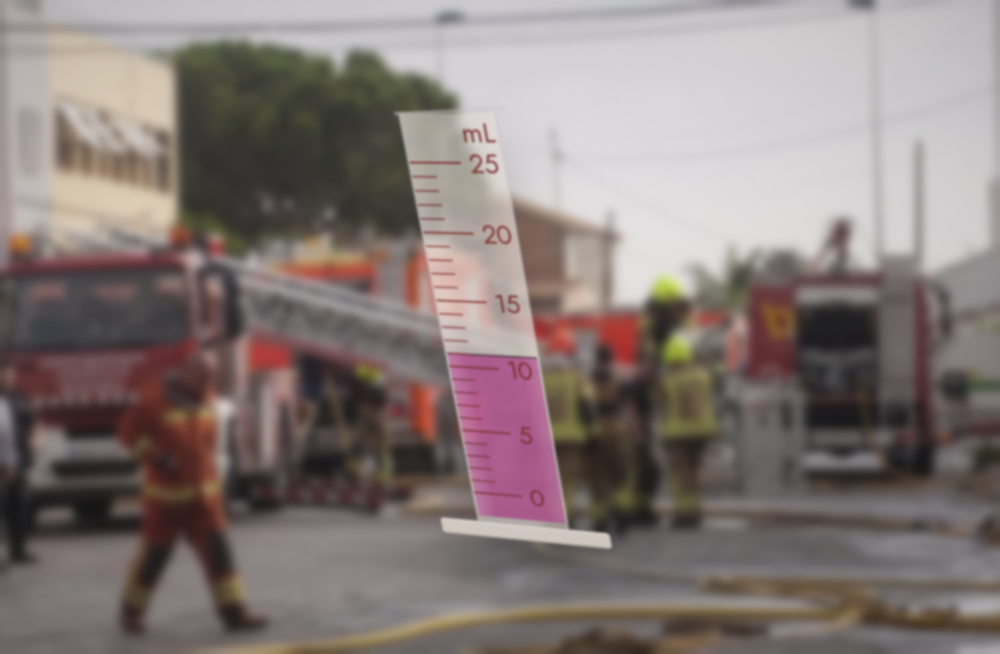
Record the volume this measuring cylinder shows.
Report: 11 mL
